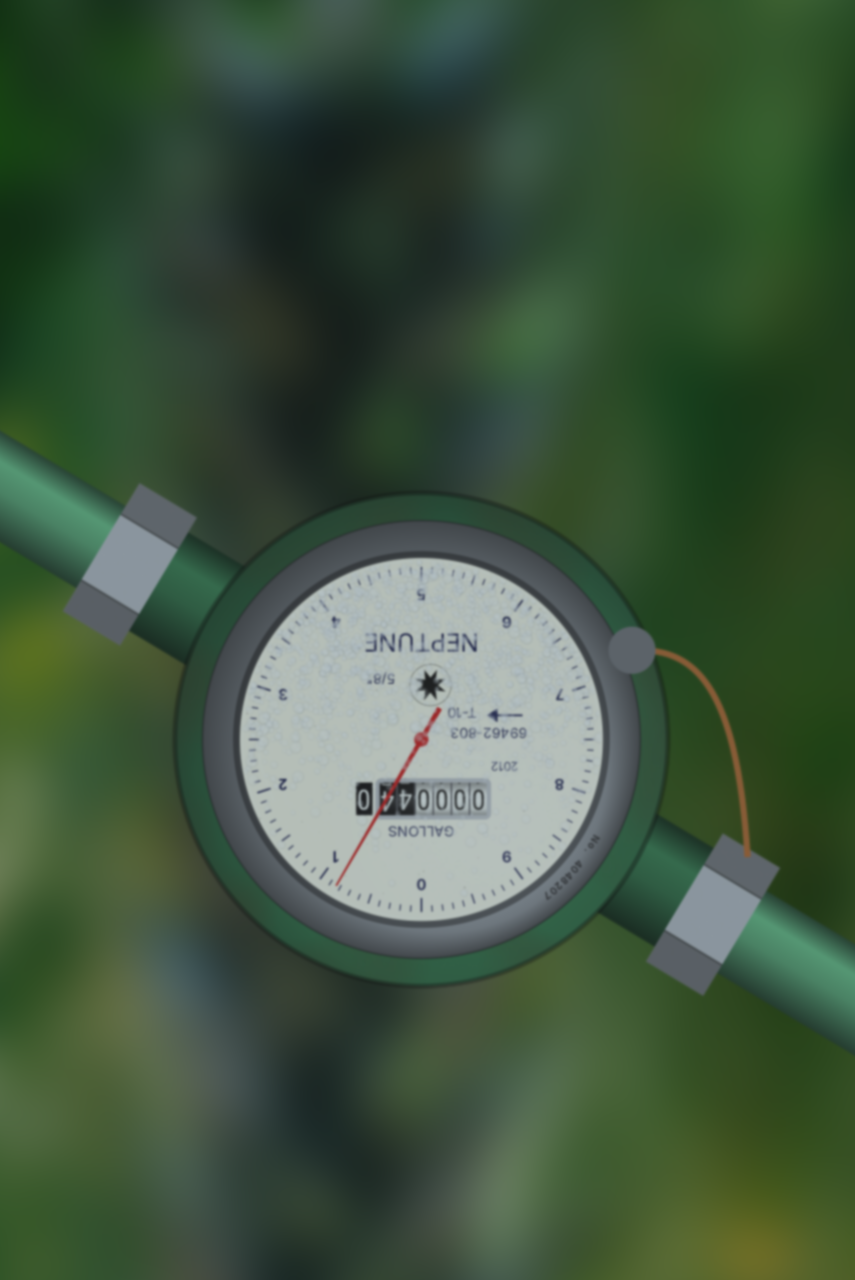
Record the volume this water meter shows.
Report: 440.8 gal
